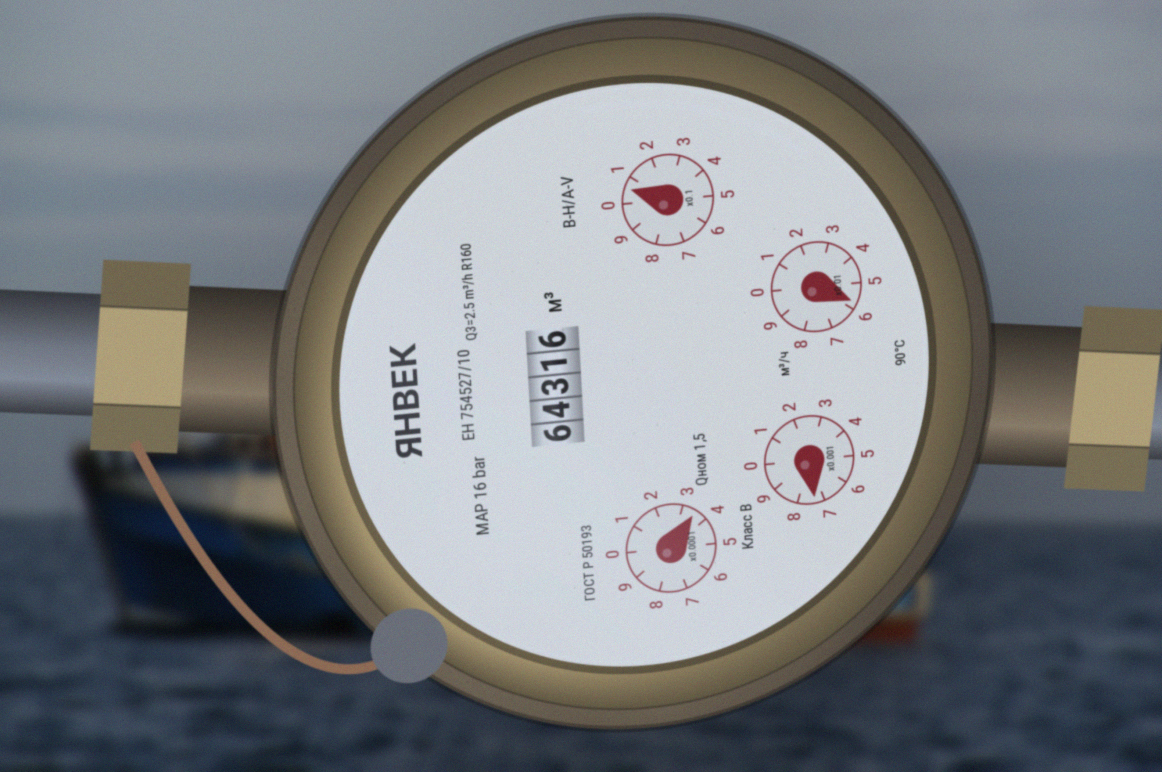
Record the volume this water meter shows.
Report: 64316.0573 m³
